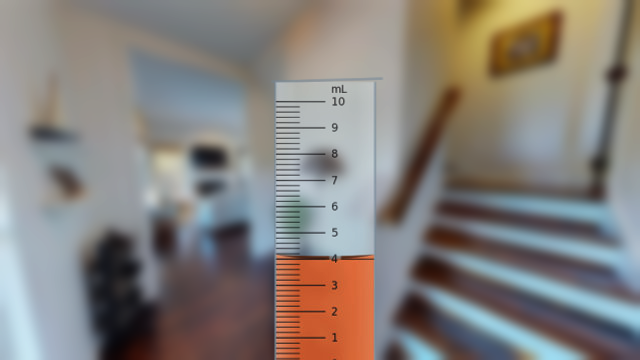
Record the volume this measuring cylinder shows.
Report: 4 mL
